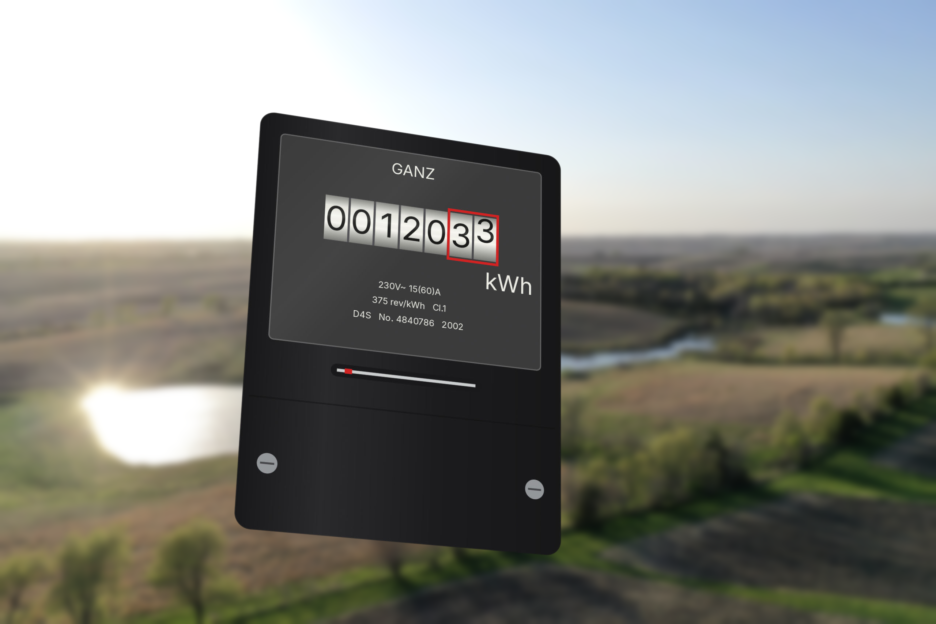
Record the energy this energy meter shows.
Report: 120.33 kWh
